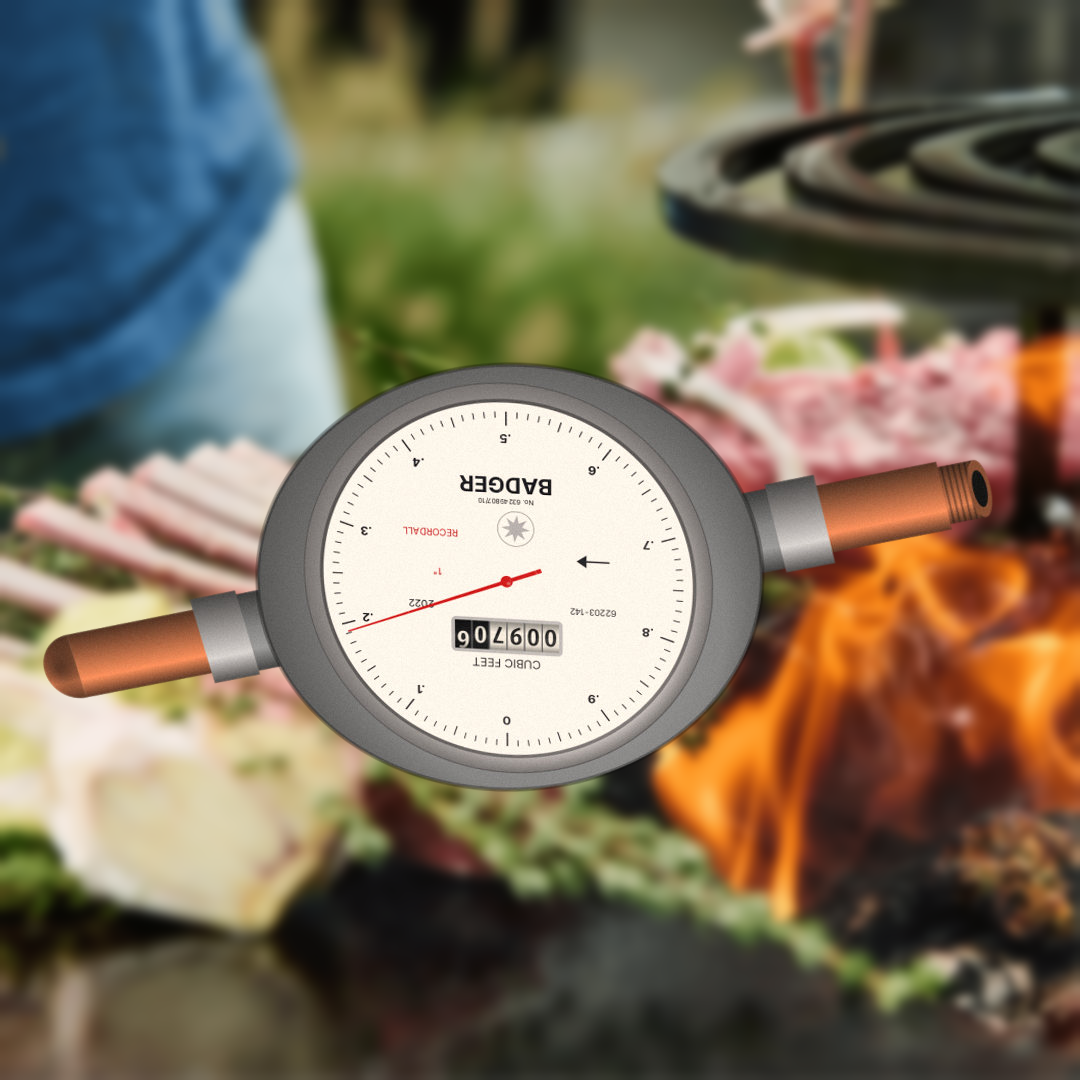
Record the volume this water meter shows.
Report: 9706.19 ft³
